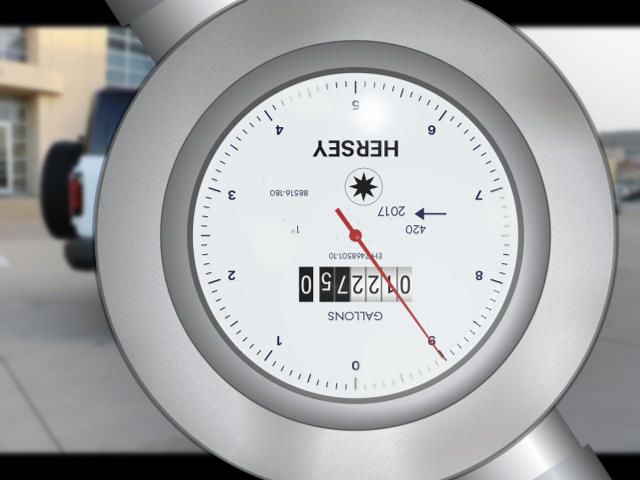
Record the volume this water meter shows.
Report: 122749.0 gal
